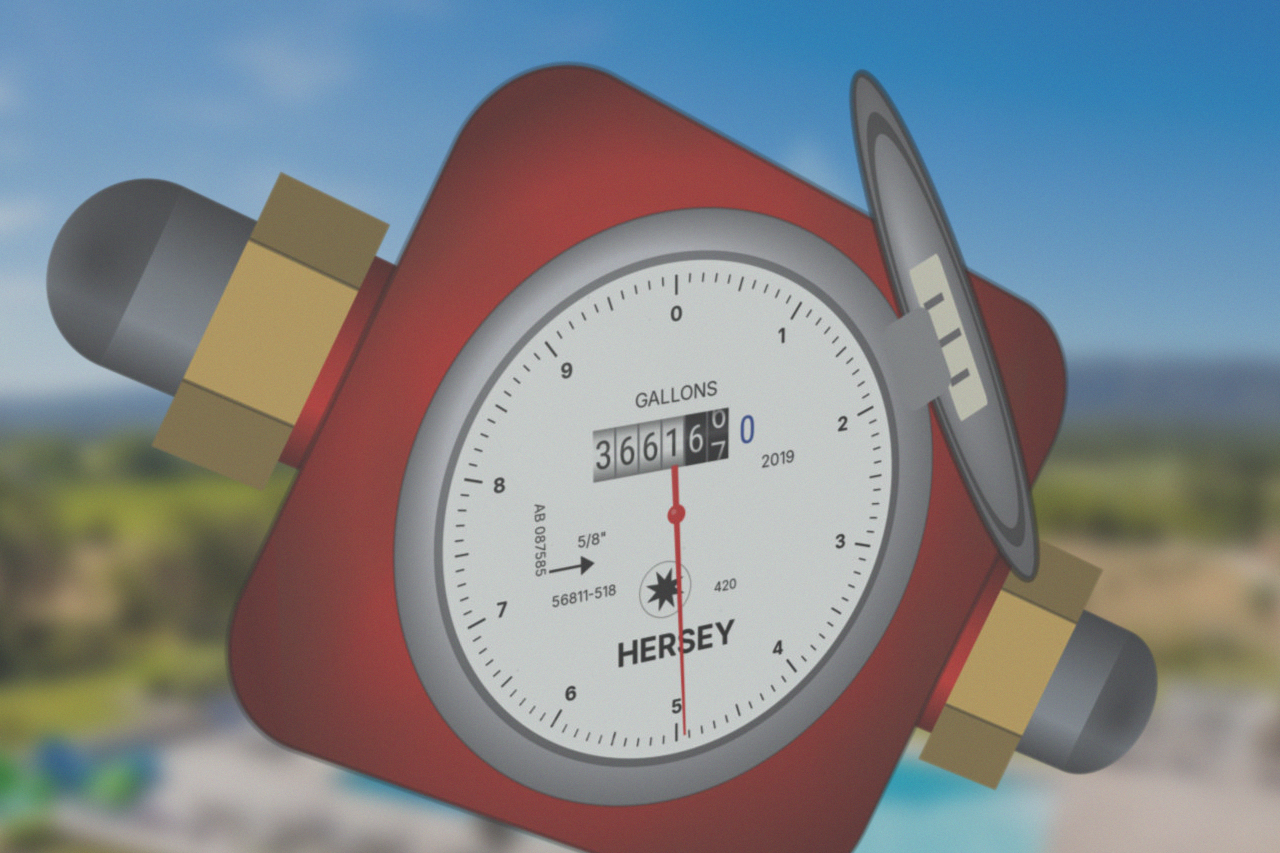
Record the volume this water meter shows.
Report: 3661664.9 gal
